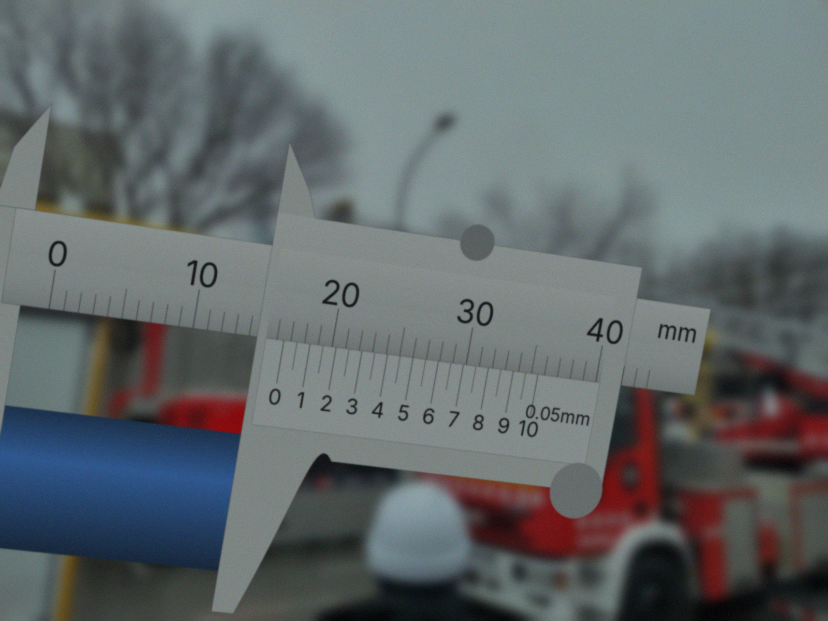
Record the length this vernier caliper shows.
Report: 16.5 mm
